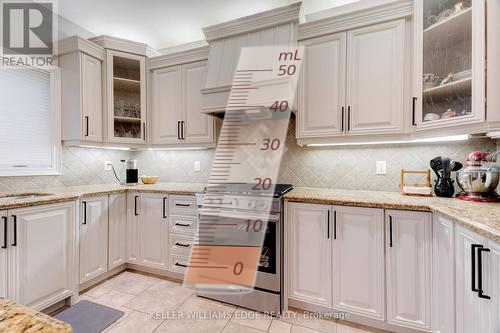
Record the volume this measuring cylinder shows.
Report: 5 mL
